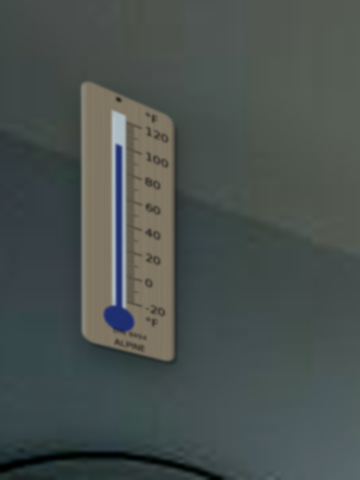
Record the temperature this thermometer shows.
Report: 100 °F
